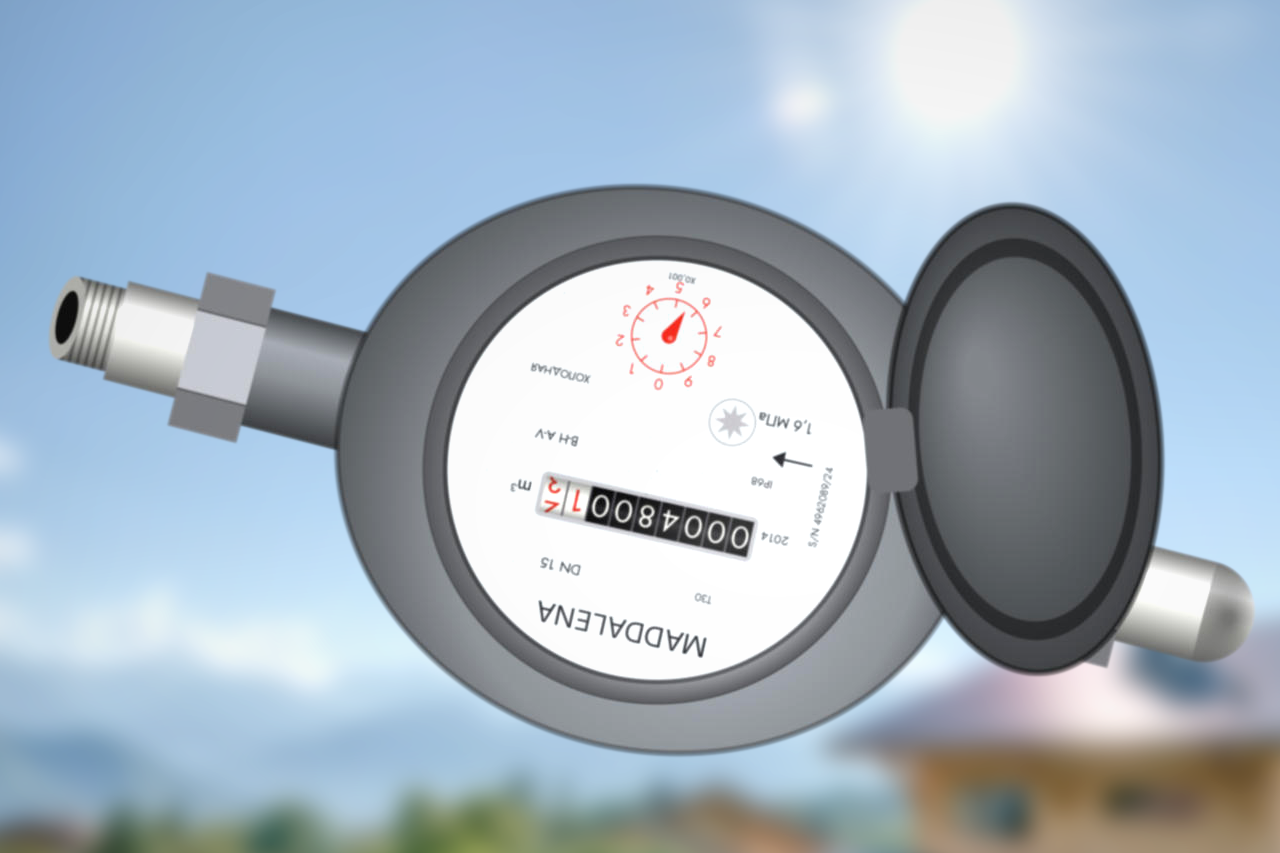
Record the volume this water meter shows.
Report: 4800.125 m³
